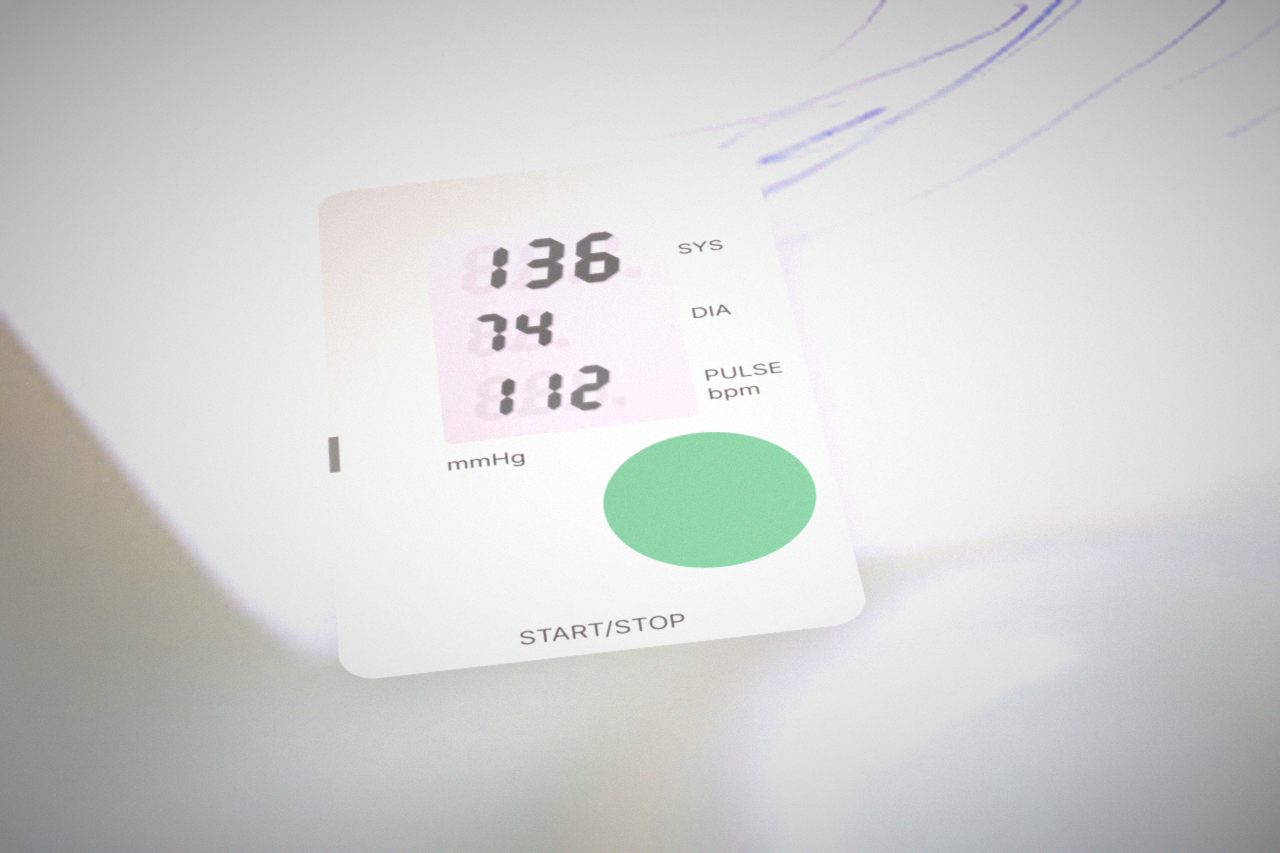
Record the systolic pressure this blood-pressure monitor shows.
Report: 136 mmHg
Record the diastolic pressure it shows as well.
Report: 74 mmHg
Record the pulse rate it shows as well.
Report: 112 bpm
